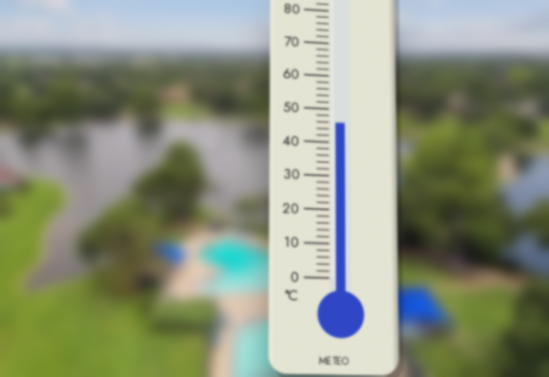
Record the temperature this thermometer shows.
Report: 46 °C
